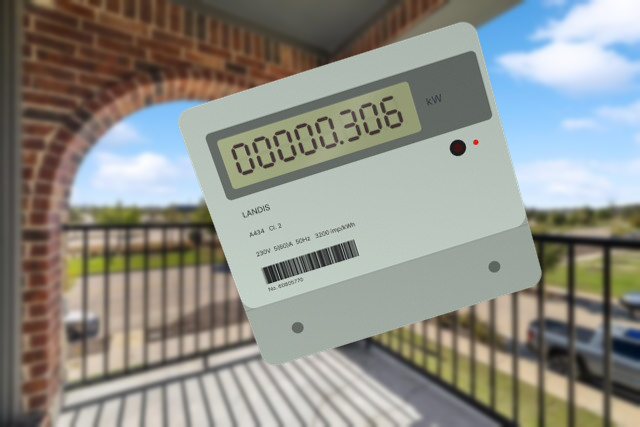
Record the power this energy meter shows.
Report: 0.306 kW
